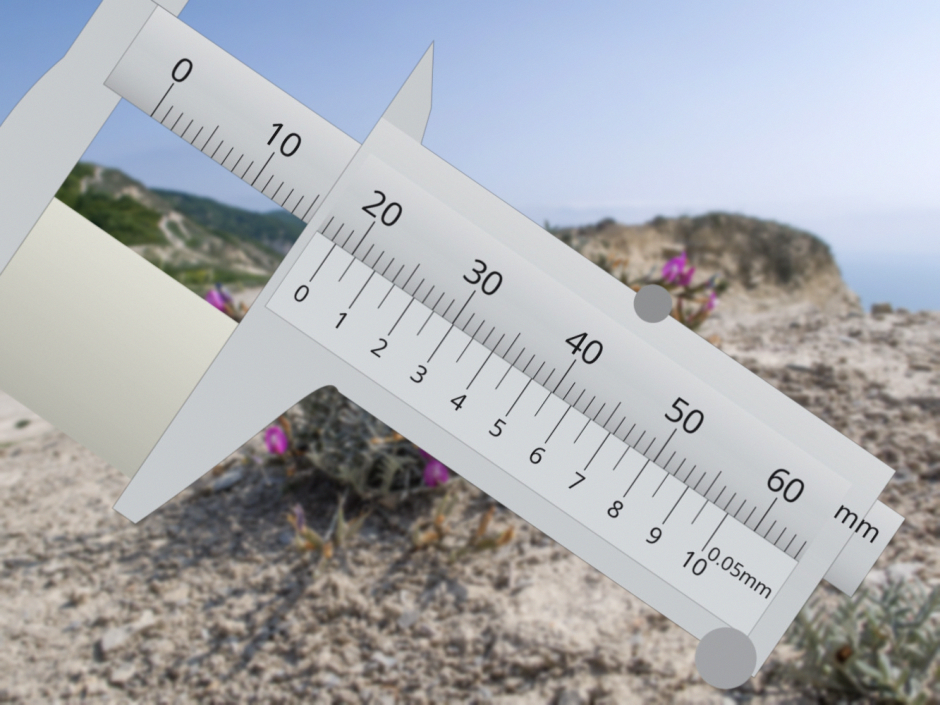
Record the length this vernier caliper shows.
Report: 18.4 mm
